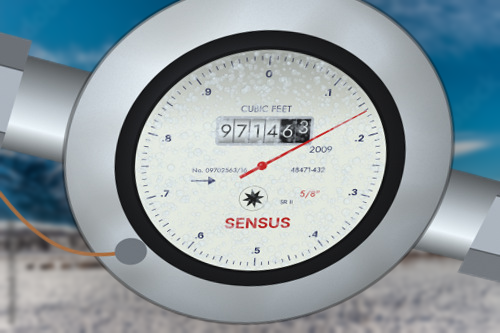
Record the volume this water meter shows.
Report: 971463.16 ft³
